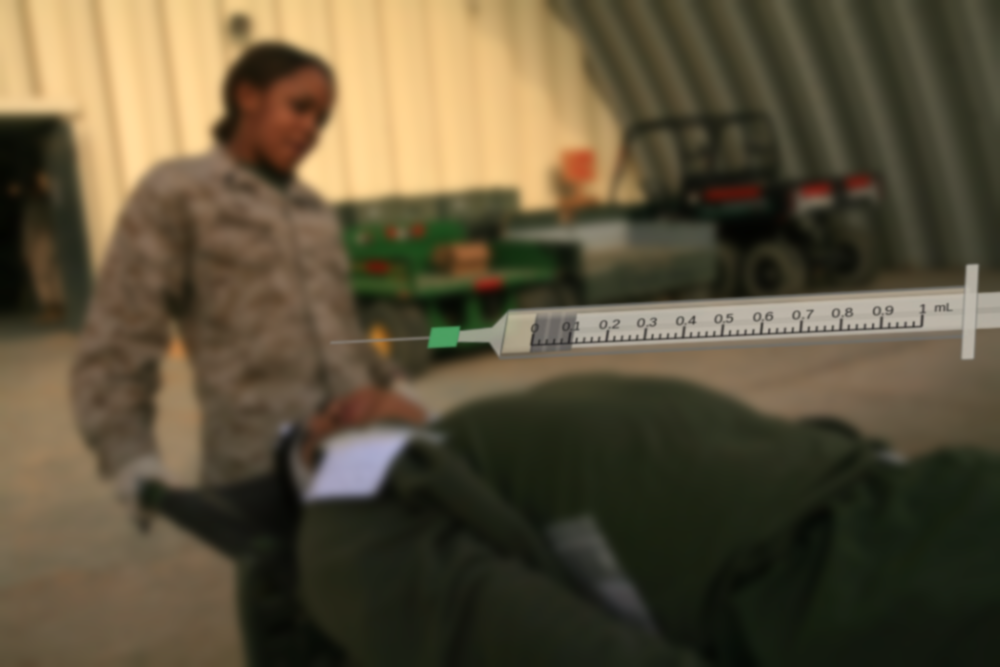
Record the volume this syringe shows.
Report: 0 mL
